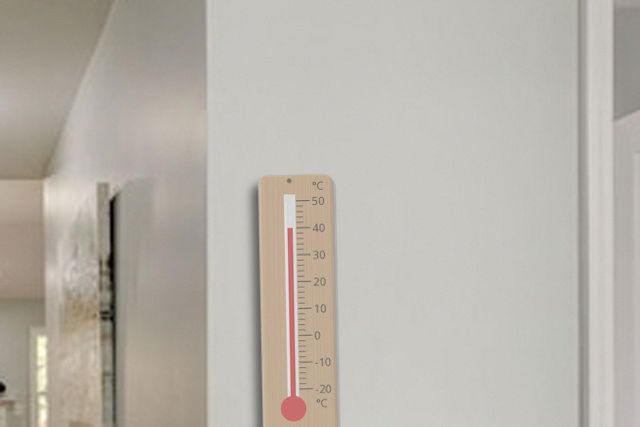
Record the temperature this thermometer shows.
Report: 40 °C
